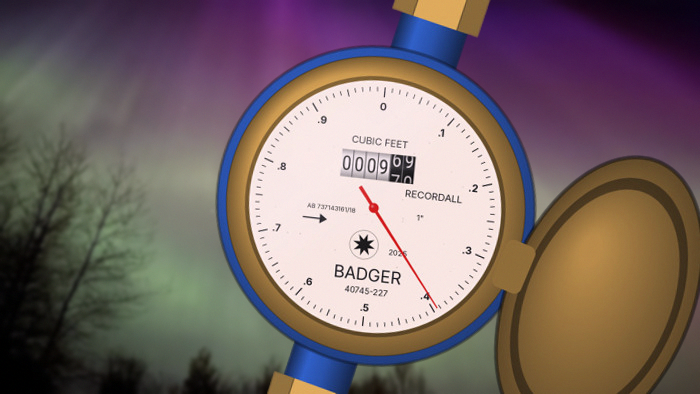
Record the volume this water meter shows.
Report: 969.39 ft³
